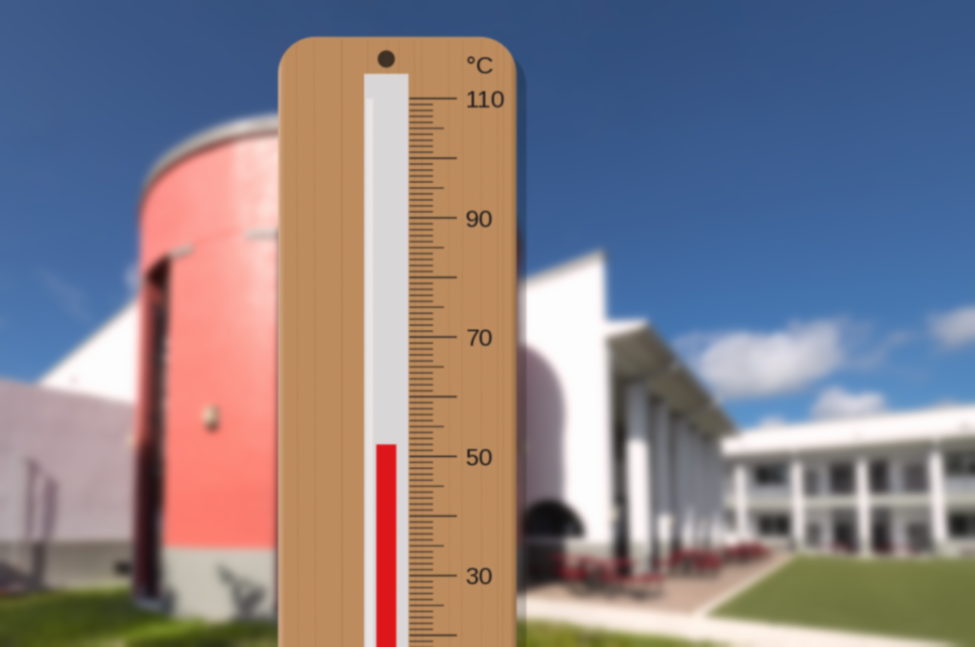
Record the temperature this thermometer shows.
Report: 52 °C
